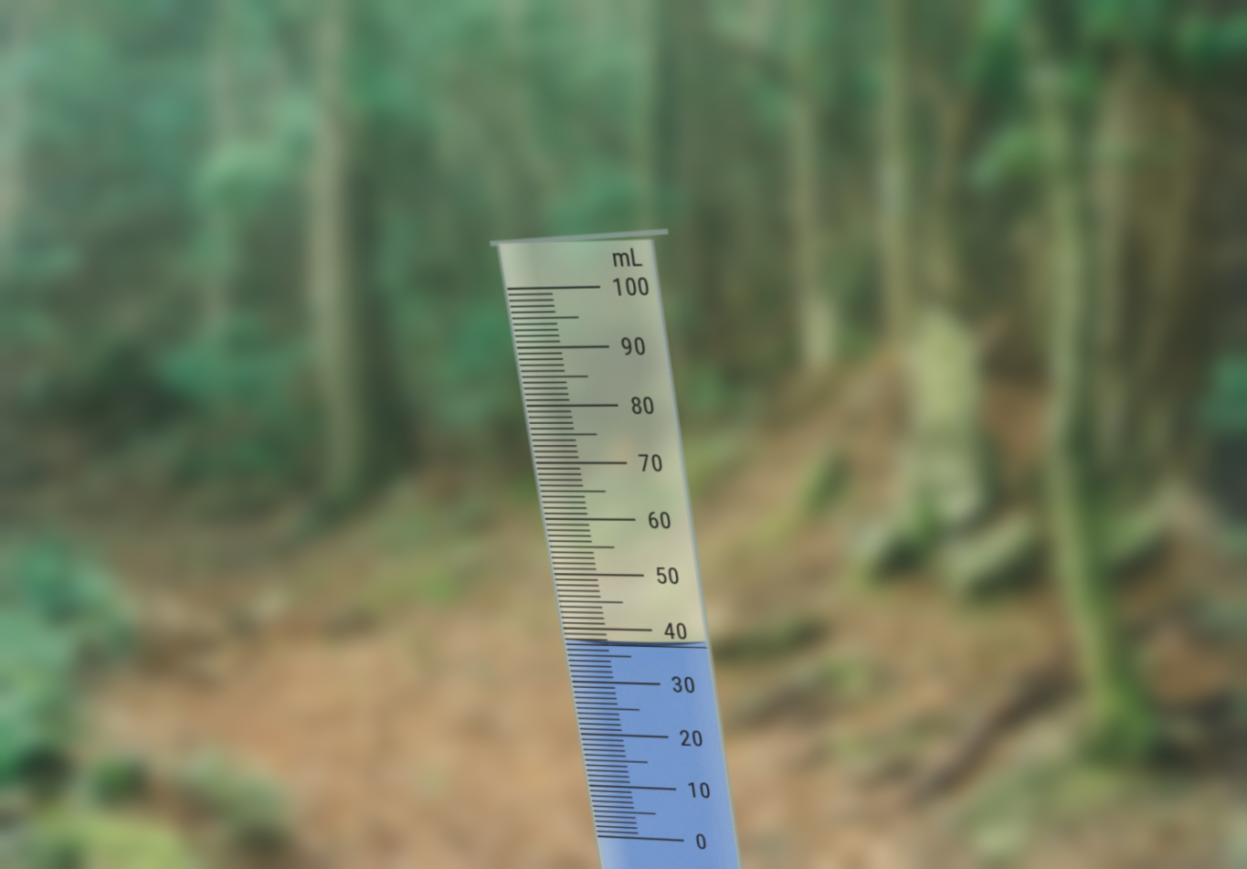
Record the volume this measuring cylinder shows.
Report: 37 mL
